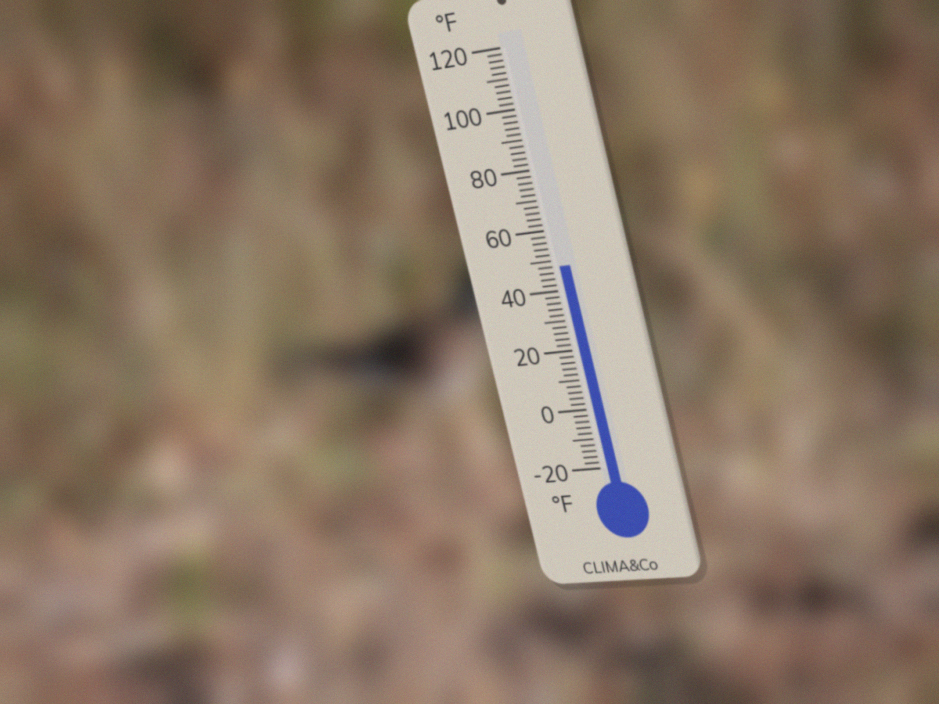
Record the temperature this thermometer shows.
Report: 48 °F
